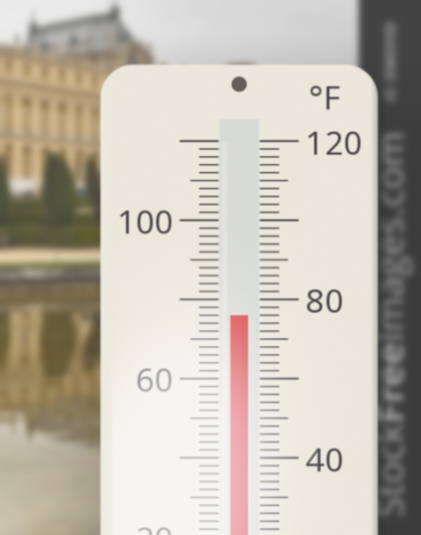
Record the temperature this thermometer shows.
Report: 76 °F
